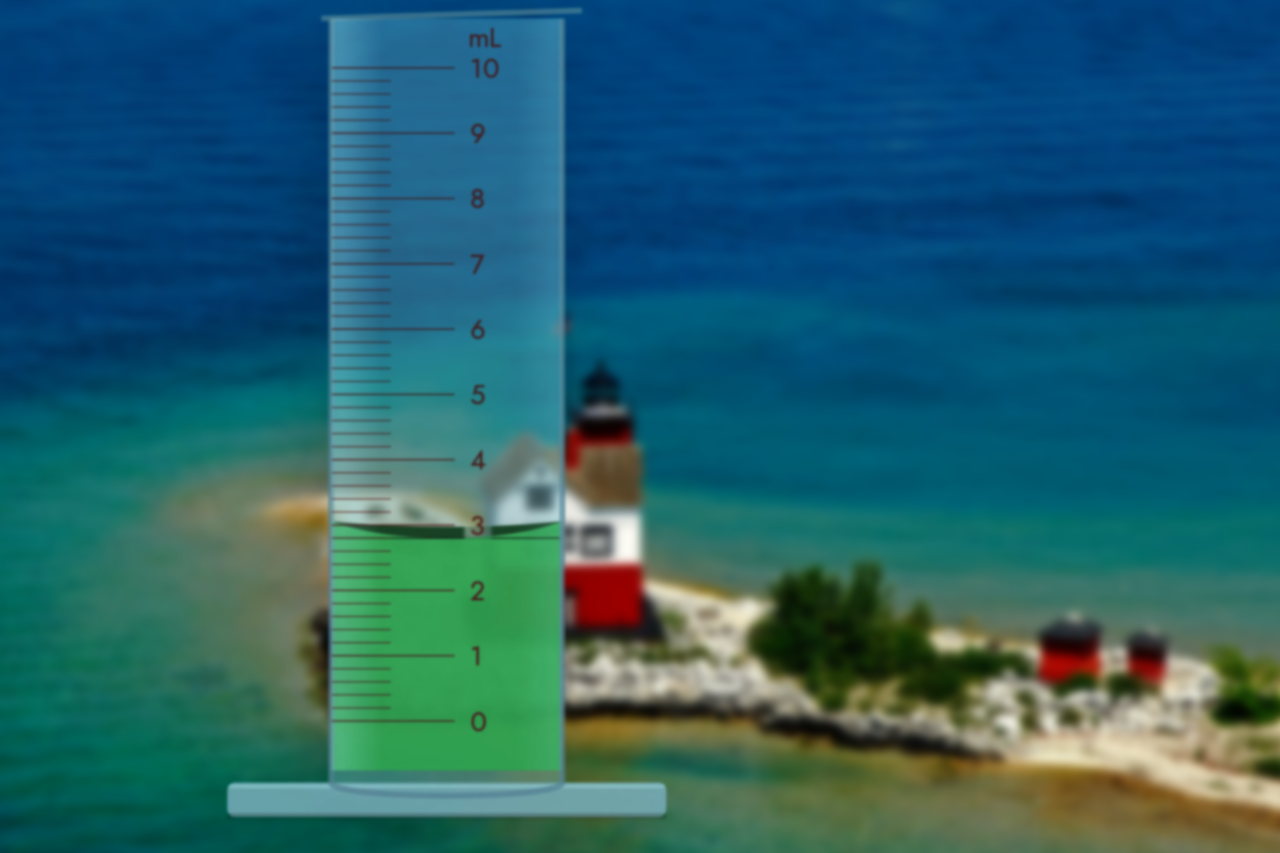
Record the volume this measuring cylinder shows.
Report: 2.8 mL
